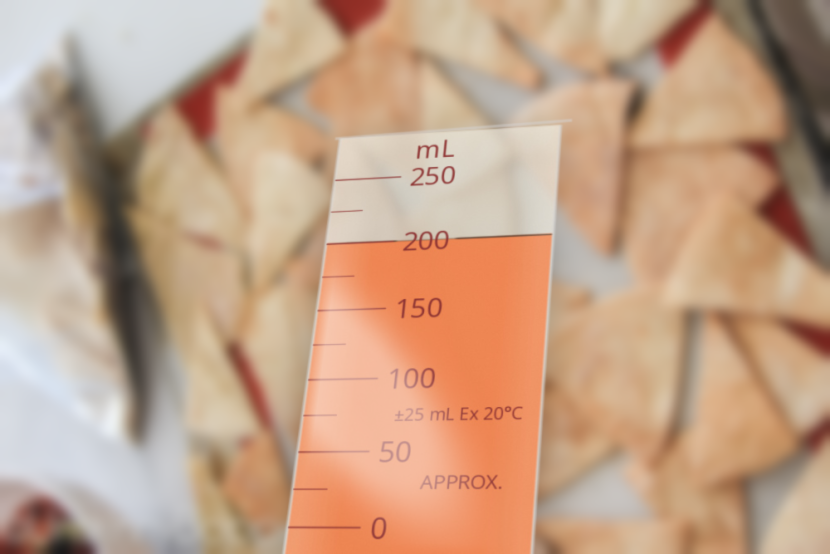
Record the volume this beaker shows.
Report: 200 mL
